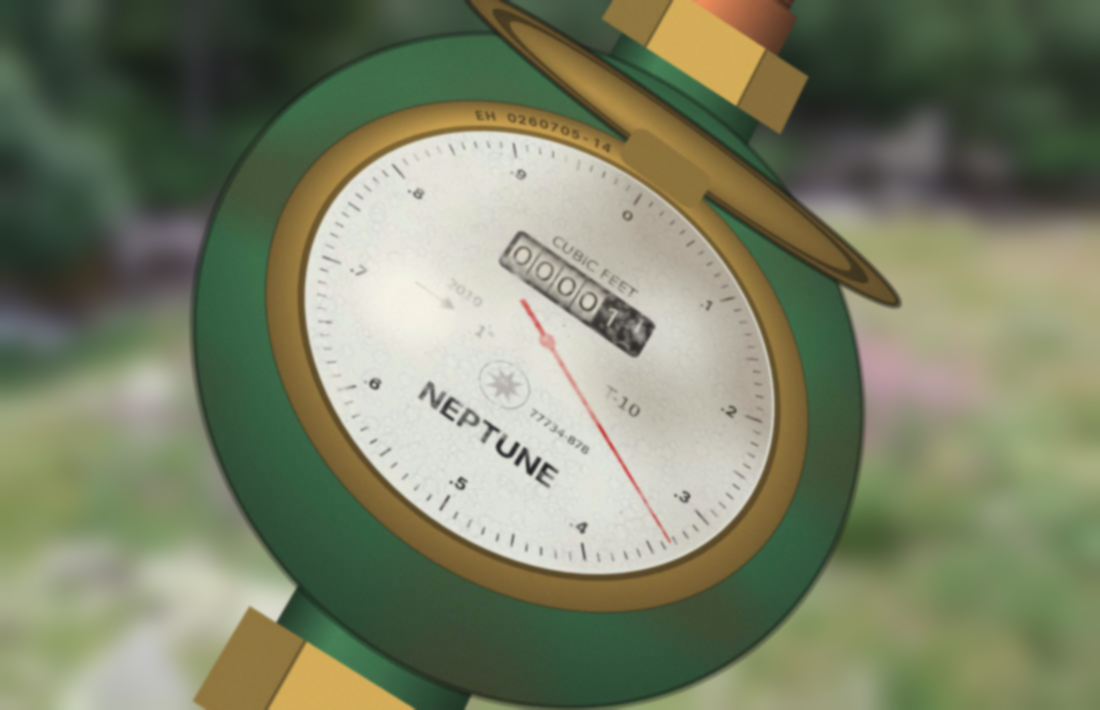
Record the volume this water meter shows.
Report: 11.33 ft³
